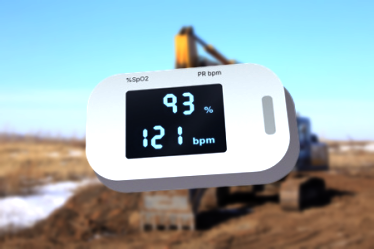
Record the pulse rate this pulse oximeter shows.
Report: 121 bpm
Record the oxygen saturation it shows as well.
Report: 93 %
